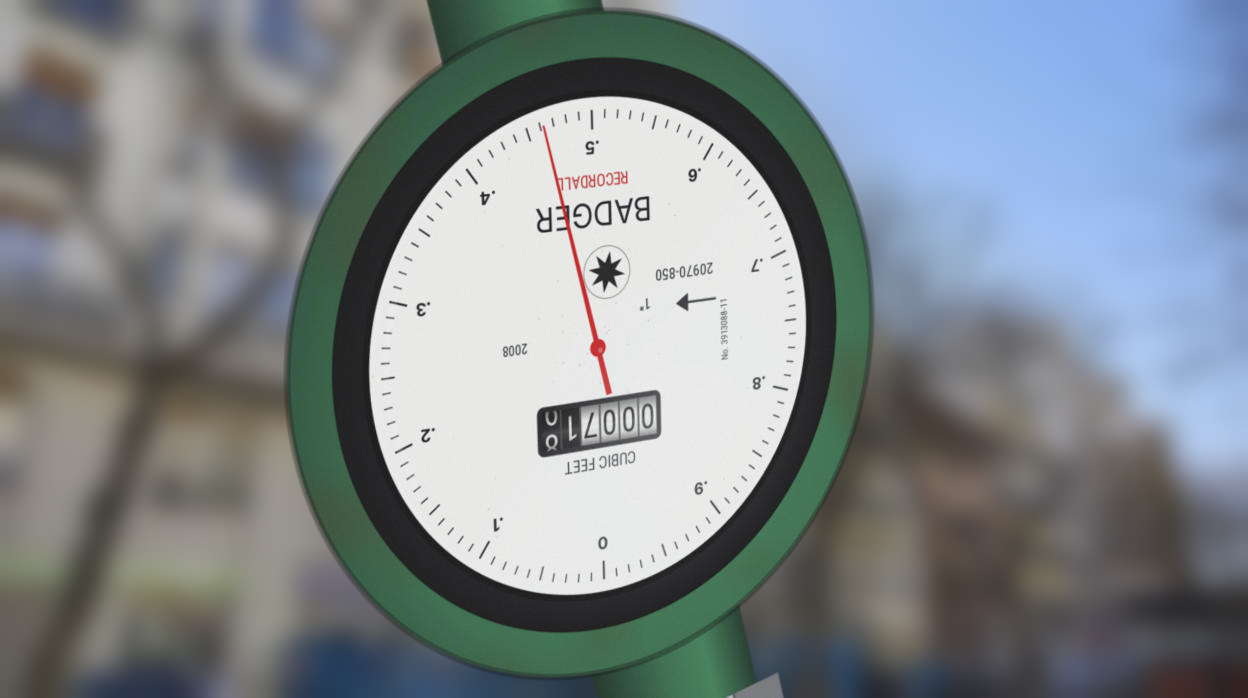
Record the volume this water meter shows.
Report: 718.46 ft³
